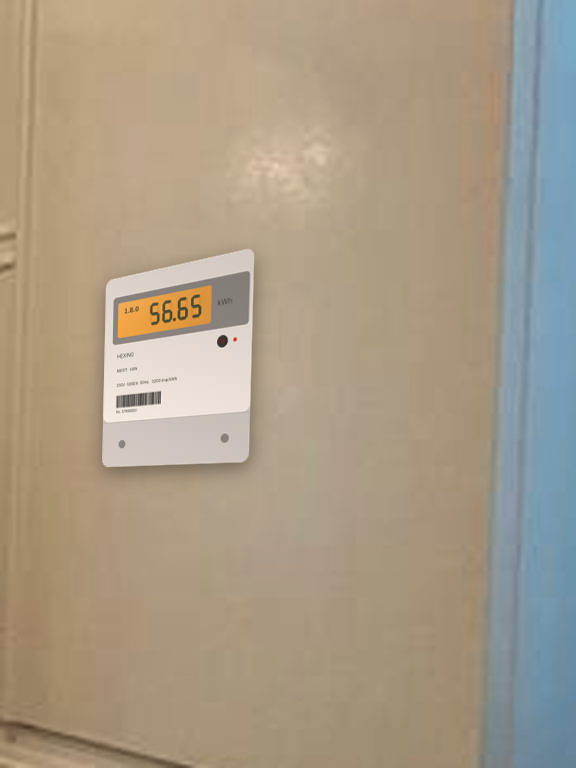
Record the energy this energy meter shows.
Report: 56.65 kWh
